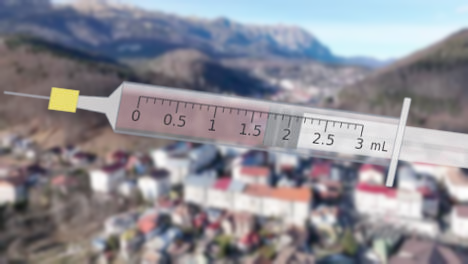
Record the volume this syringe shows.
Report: 1.7 mL
